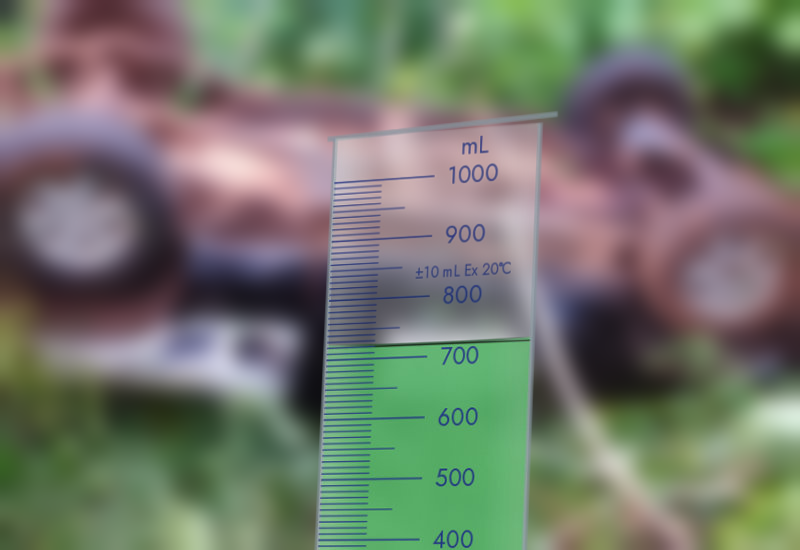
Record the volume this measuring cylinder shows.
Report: 720 mL
